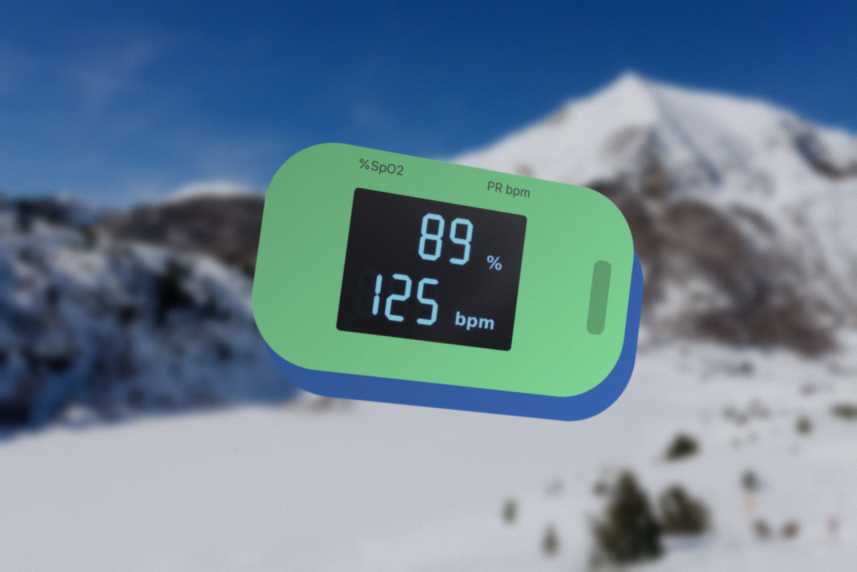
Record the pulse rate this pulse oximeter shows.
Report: 125 bpm
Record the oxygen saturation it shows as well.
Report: 89 %
